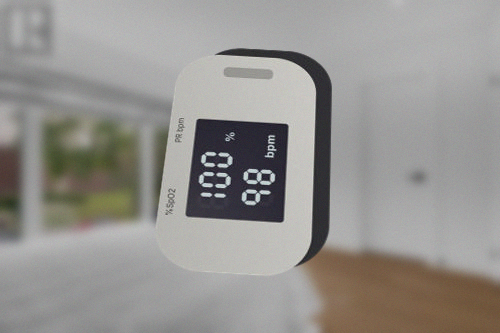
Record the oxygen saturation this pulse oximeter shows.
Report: 100 %
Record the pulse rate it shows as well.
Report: 98 bpm
